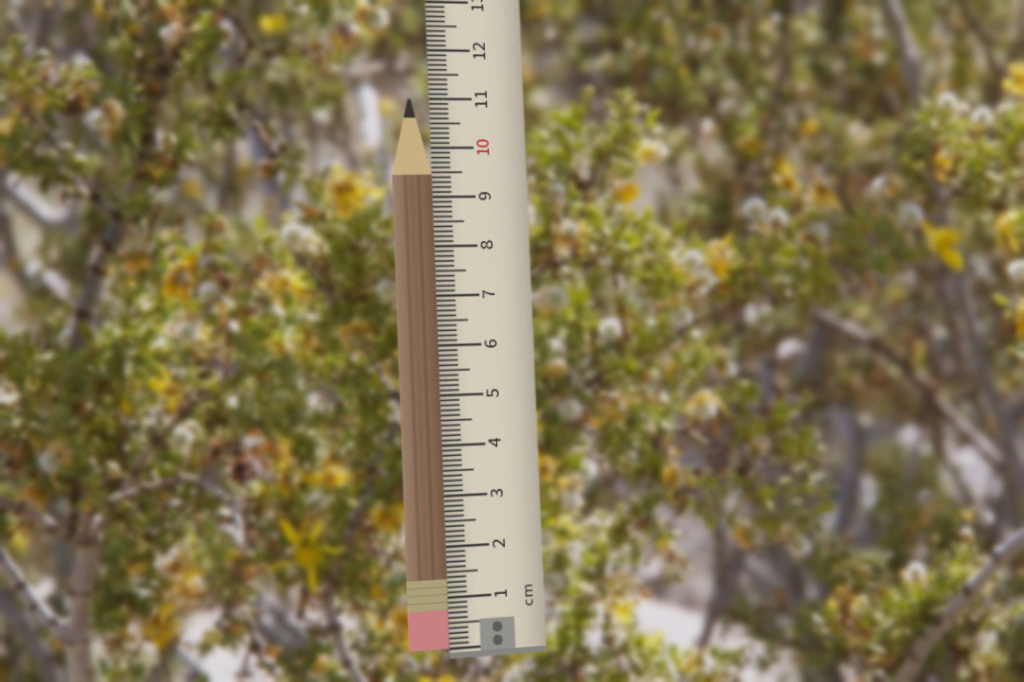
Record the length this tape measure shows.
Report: 11 cm
